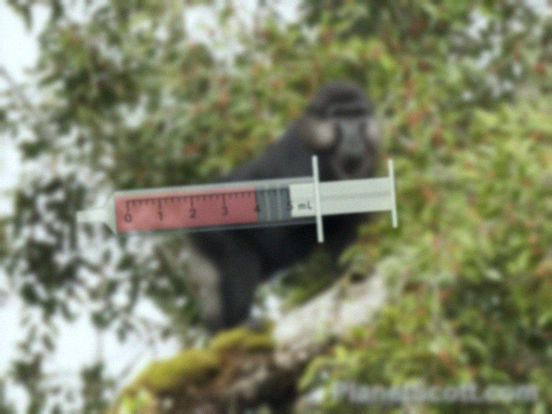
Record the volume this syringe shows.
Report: 4 mL
